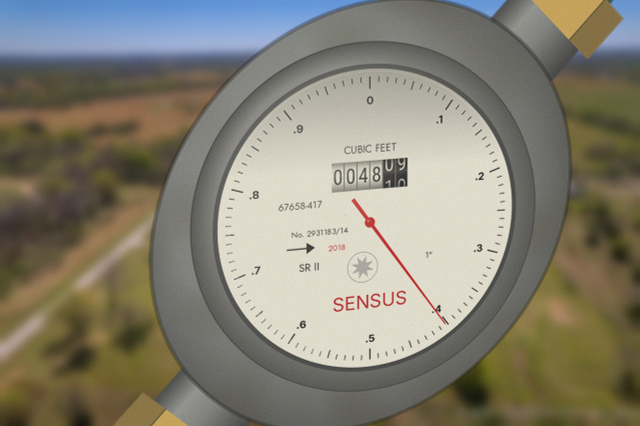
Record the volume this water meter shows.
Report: 4809.40 ft³
